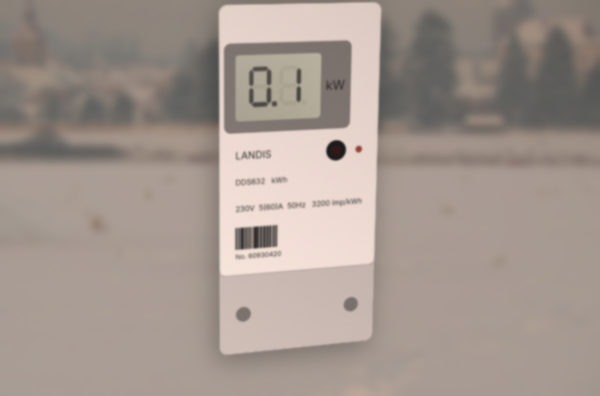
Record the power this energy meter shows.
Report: 0.1 kW
